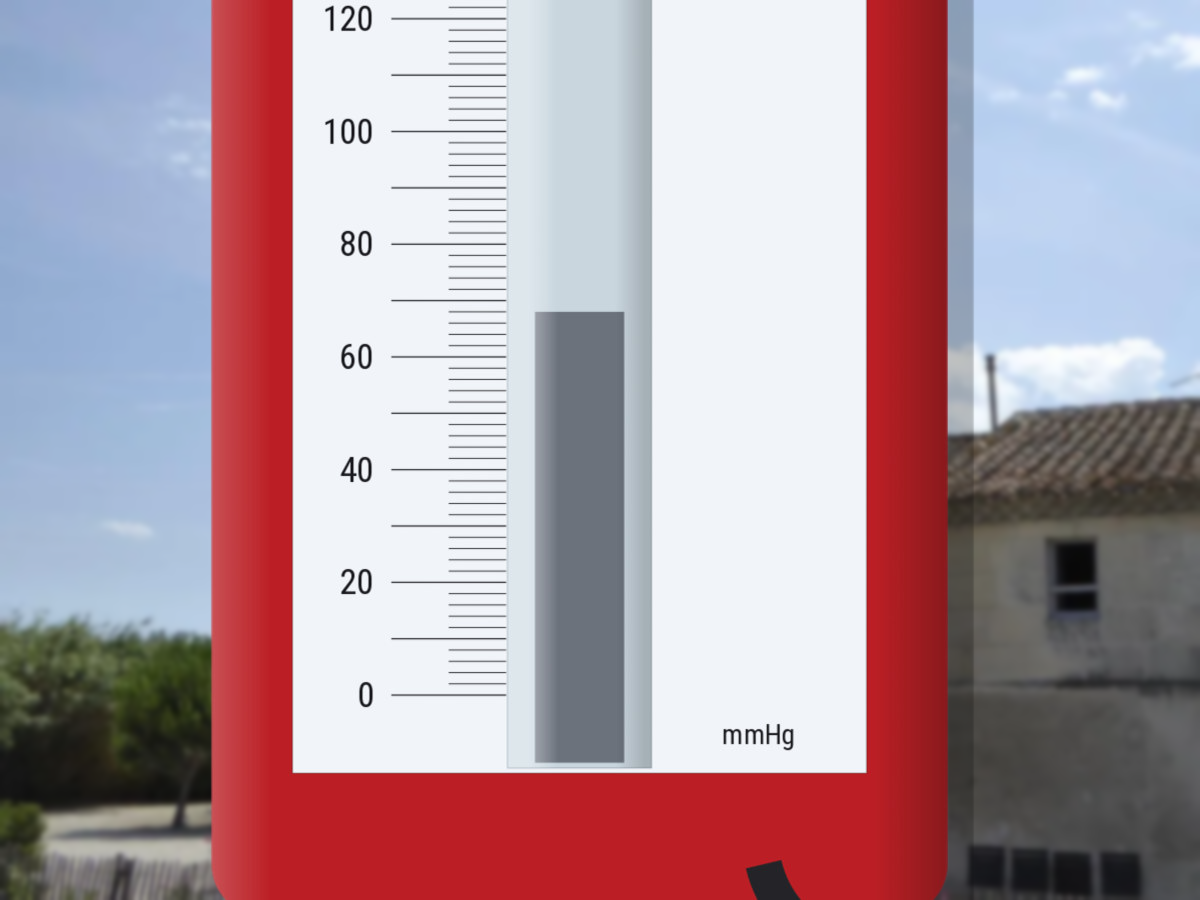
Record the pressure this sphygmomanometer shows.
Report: 68 mmHg
